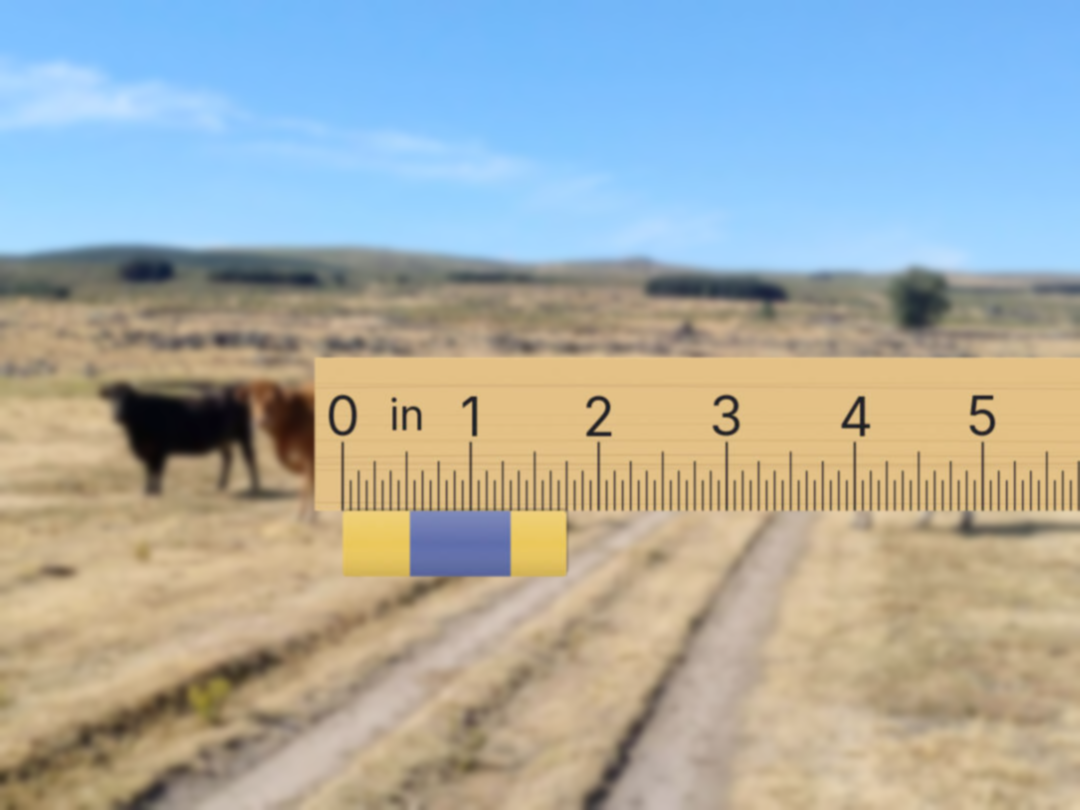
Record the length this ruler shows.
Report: 1.75 in
